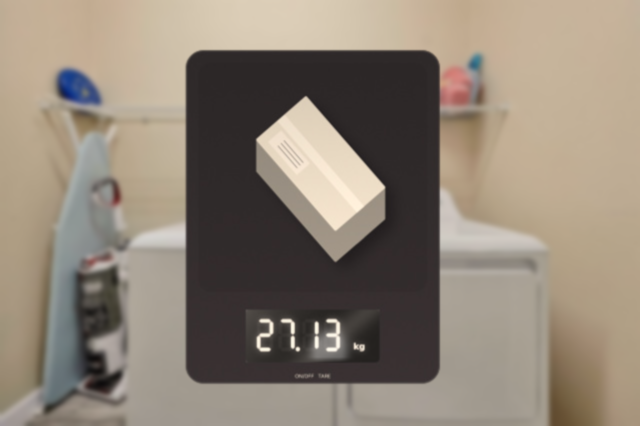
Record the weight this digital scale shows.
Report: 27.13 kg
